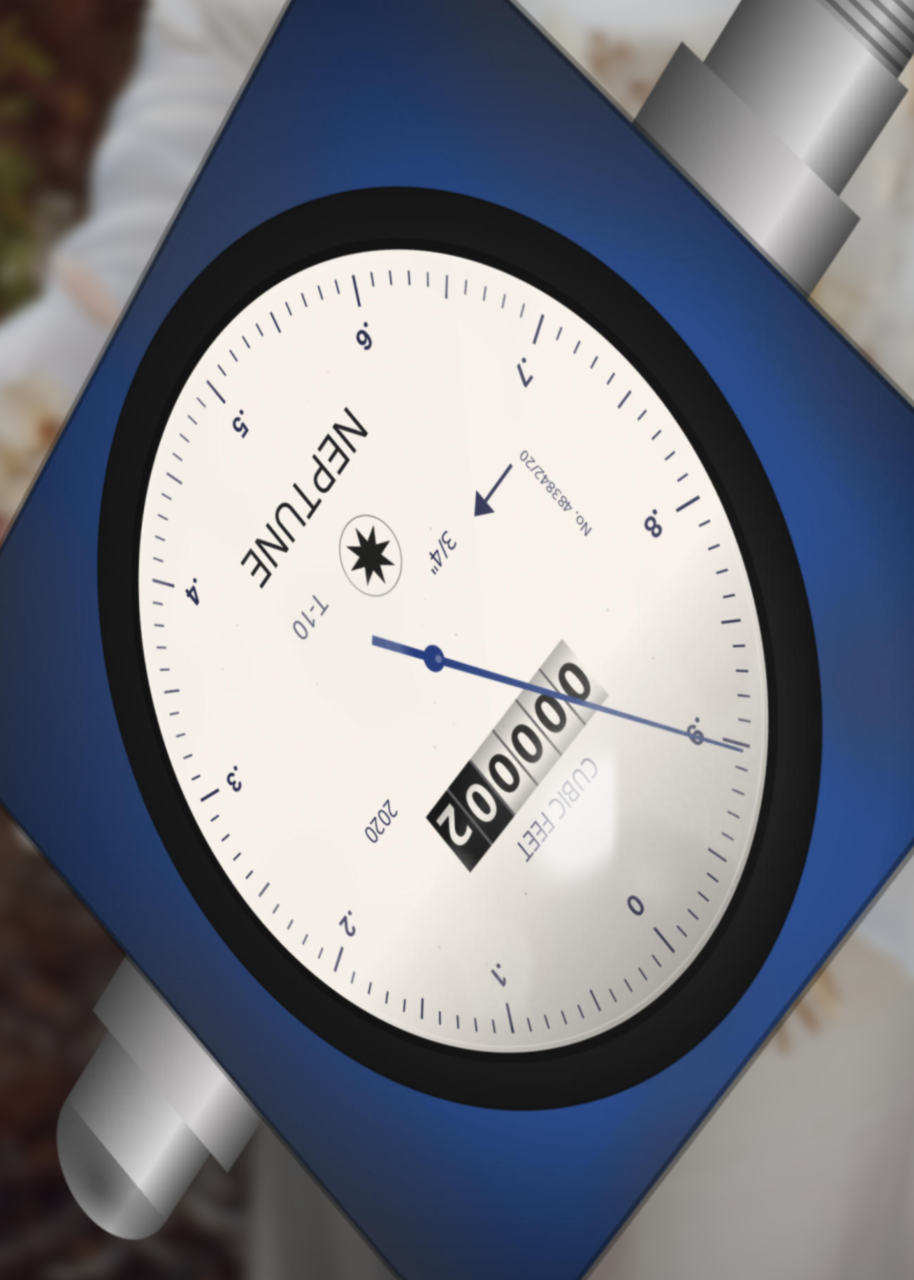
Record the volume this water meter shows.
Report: 1.90 ft³
